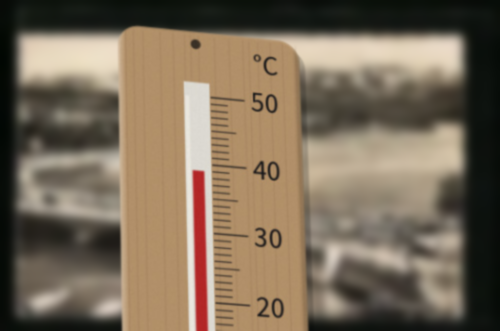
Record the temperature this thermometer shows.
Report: 39 °C
